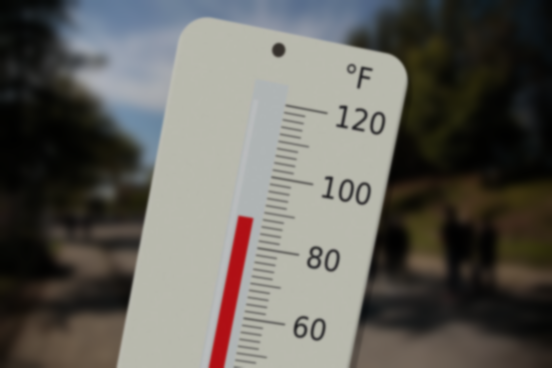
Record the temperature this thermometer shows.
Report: 88 °F
